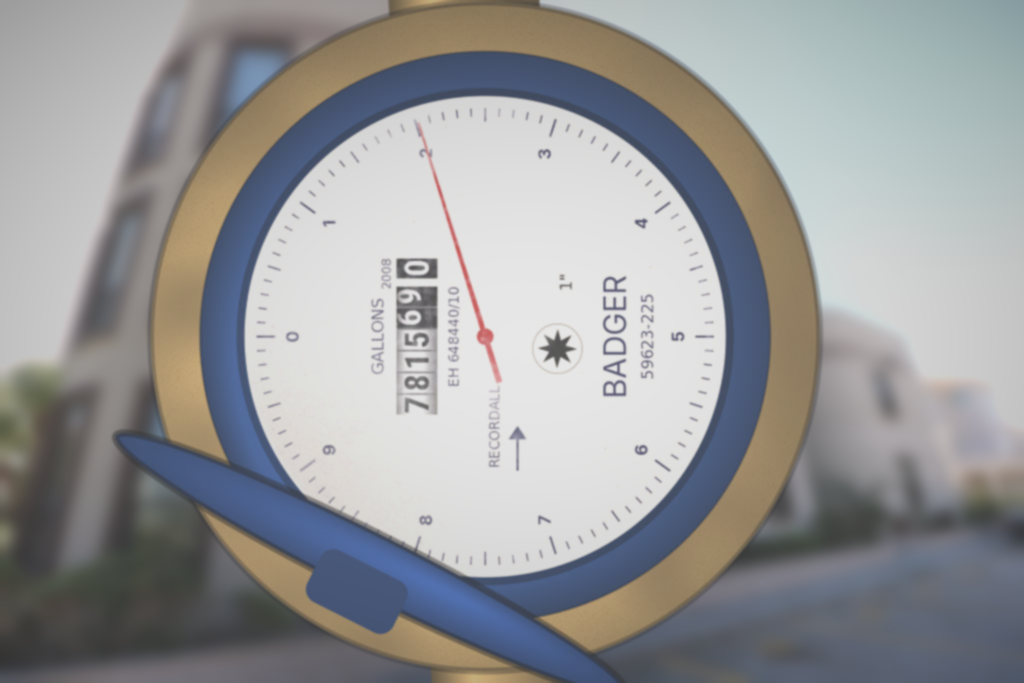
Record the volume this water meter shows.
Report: 7815692.0 gal
